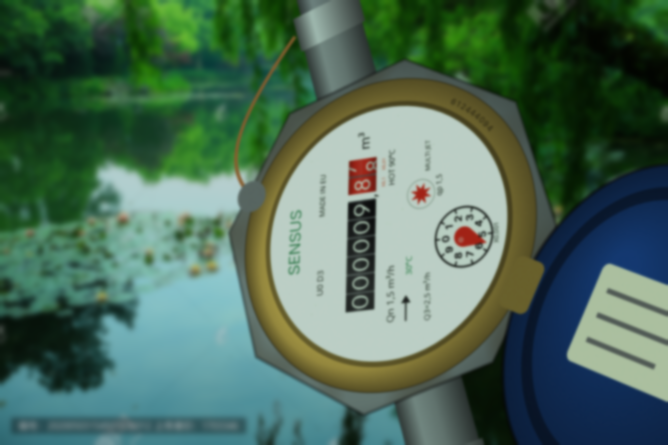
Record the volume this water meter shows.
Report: 9.875 m³
